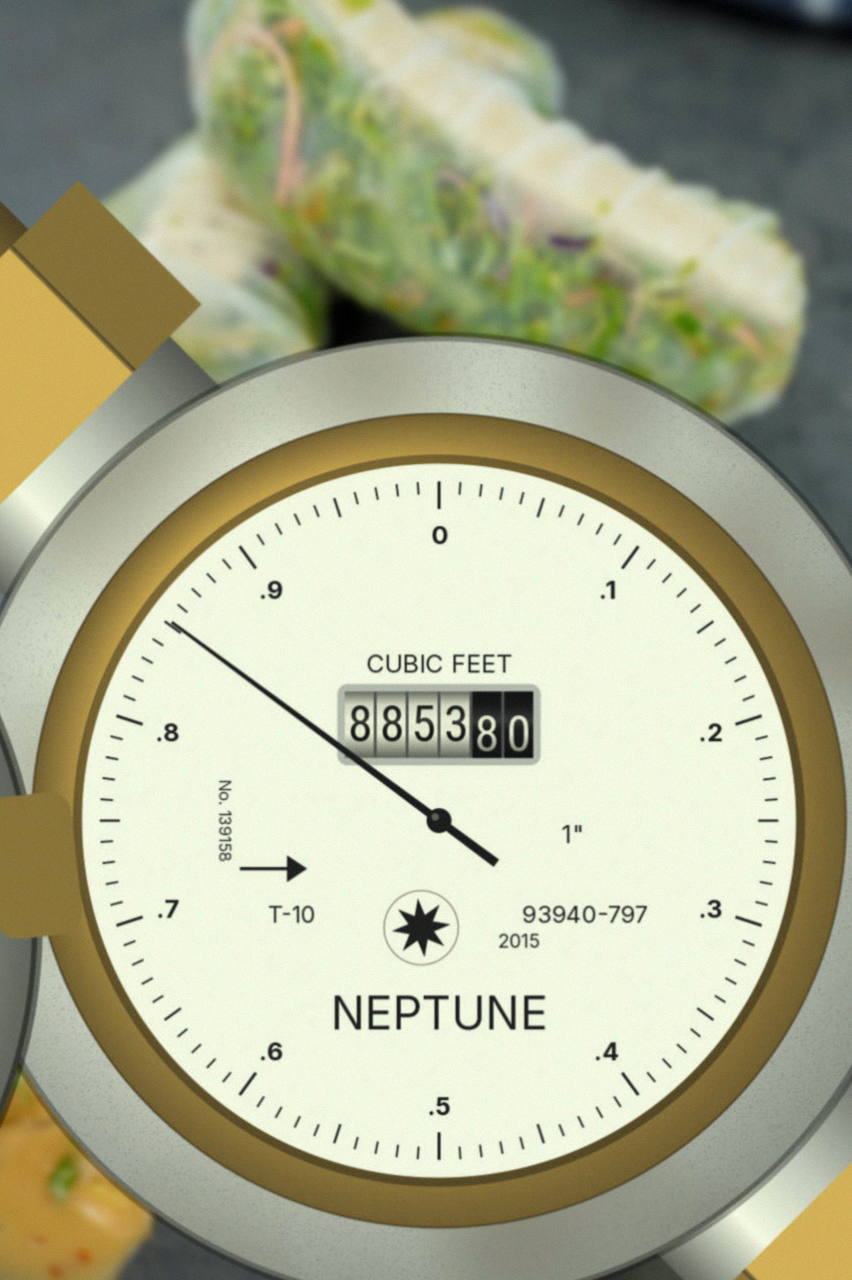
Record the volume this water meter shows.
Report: 885379.85 ft³
